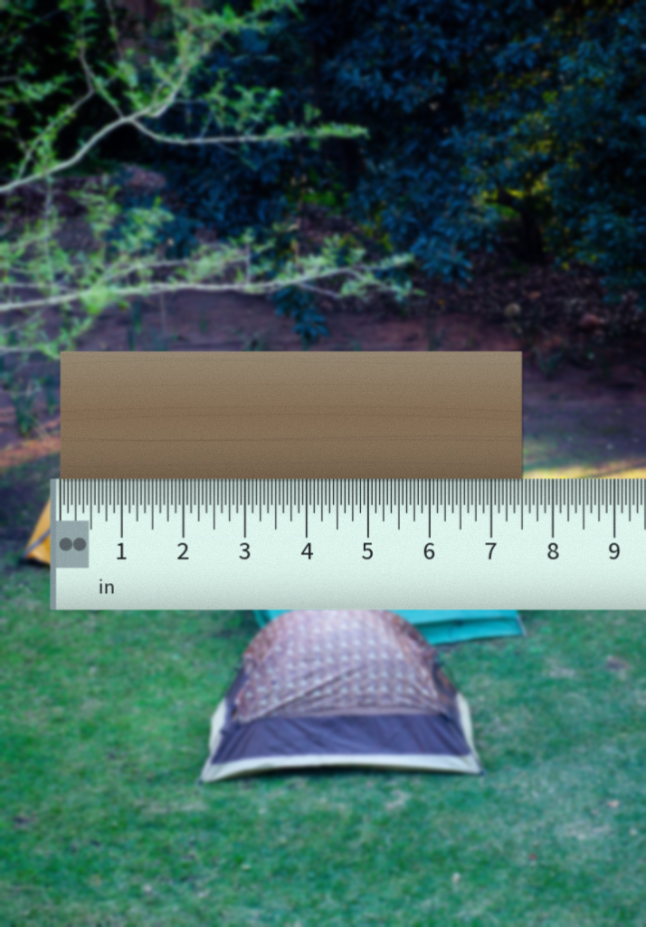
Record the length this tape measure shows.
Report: 7.5 in
